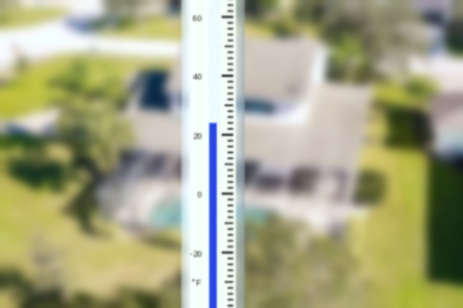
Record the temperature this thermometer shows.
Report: 24 °F
